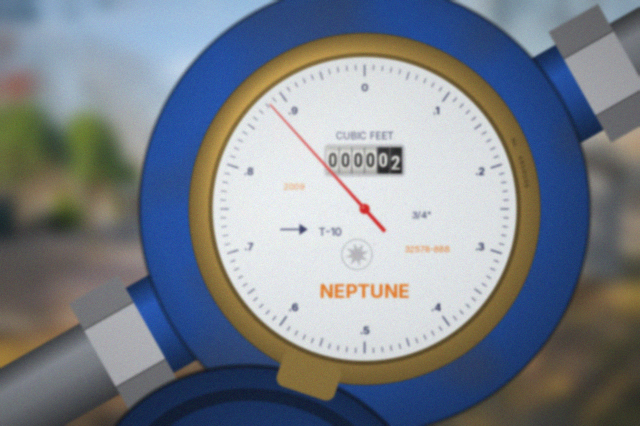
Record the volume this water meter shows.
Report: 1.88 ft³
